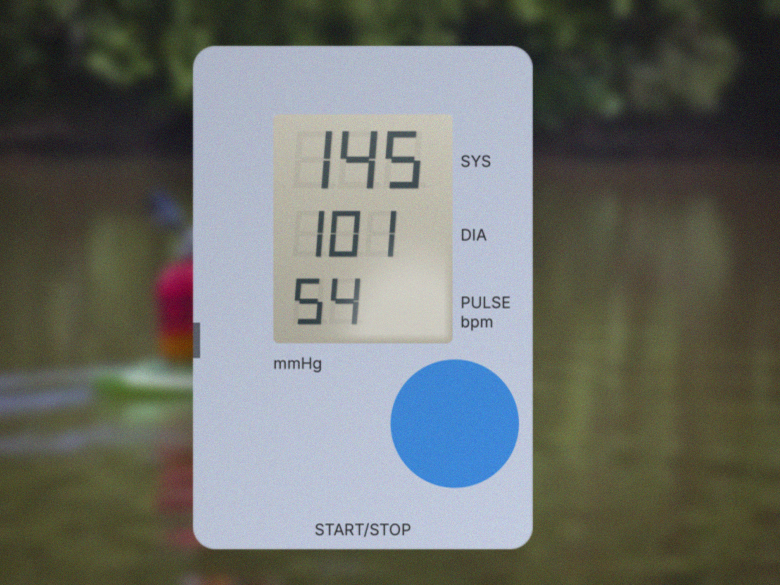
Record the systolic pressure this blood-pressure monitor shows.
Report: 145 mmHg
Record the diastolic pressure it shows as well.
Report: 101 mmHg
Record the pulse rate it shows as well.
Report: 54 bpm
